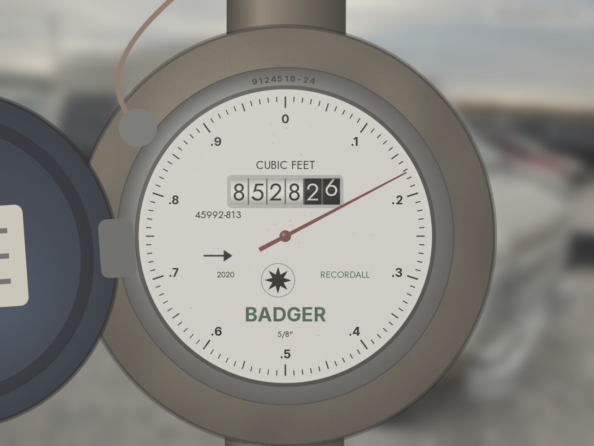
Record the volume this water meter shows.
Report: 852826.17 ft³
